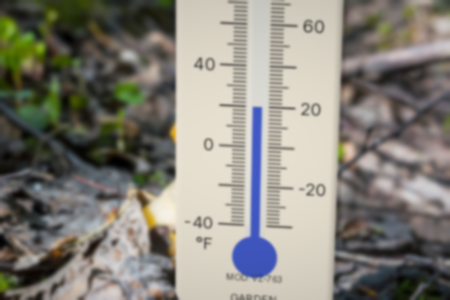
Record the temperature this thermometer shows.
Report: 20 °F
